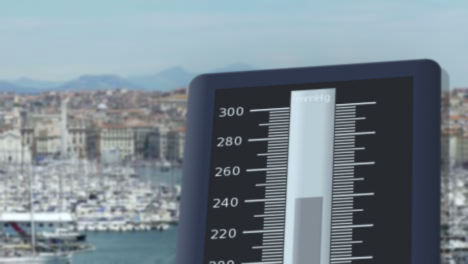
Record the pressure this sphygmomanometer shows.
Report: 240 mmHg
